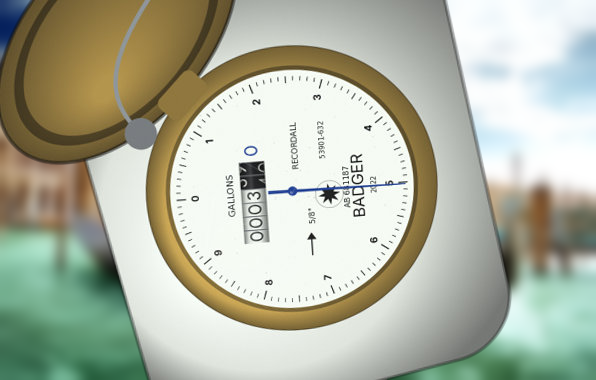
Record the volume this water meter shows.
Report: 3395.0 gal
